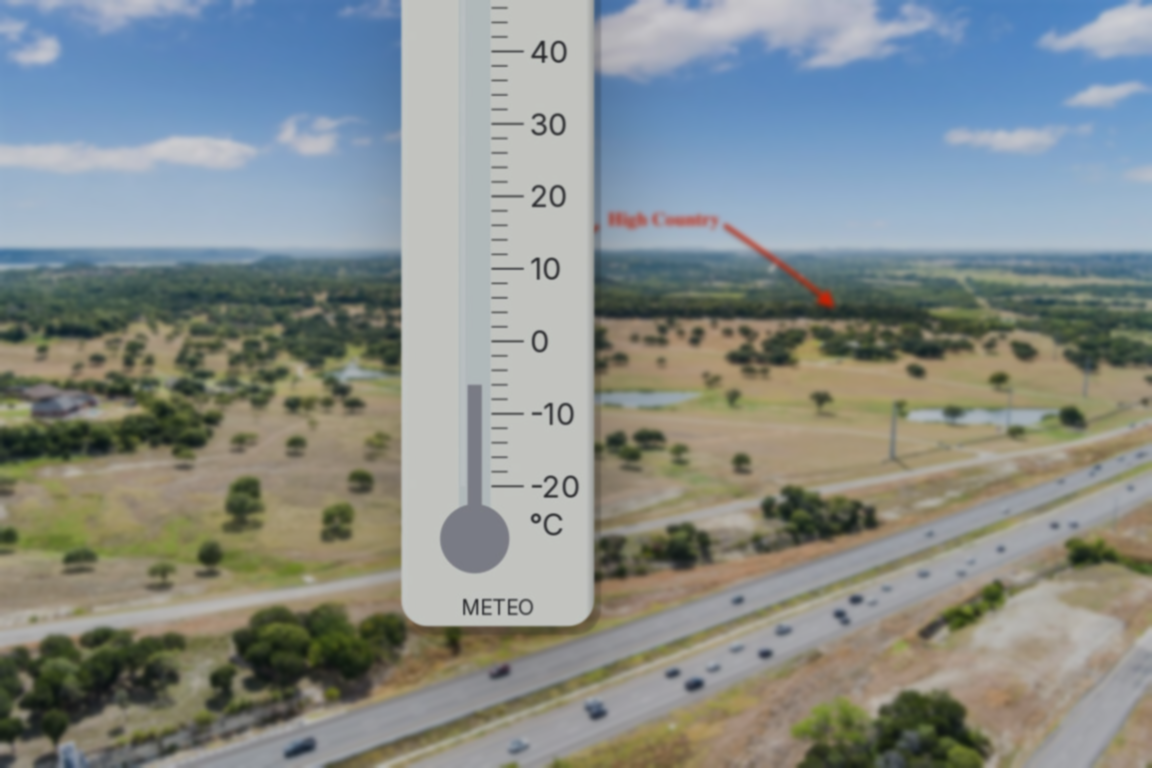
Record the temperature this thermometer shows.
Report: -6 °C
